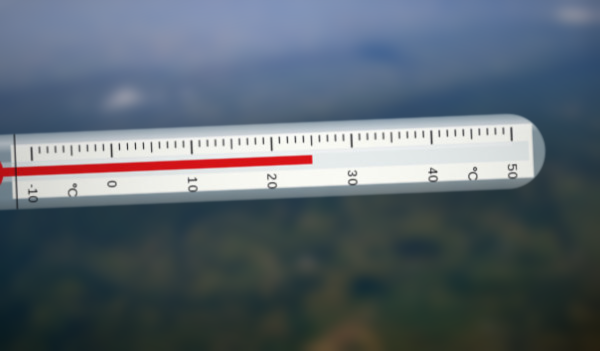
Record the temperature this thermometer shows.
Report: 25 °C
